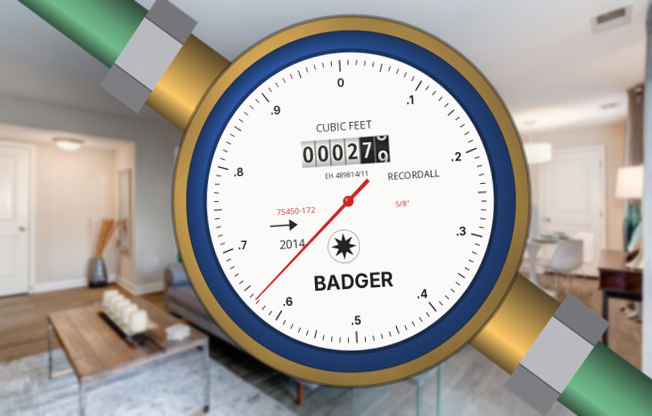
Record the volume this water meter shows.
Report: 278.63 ft³
